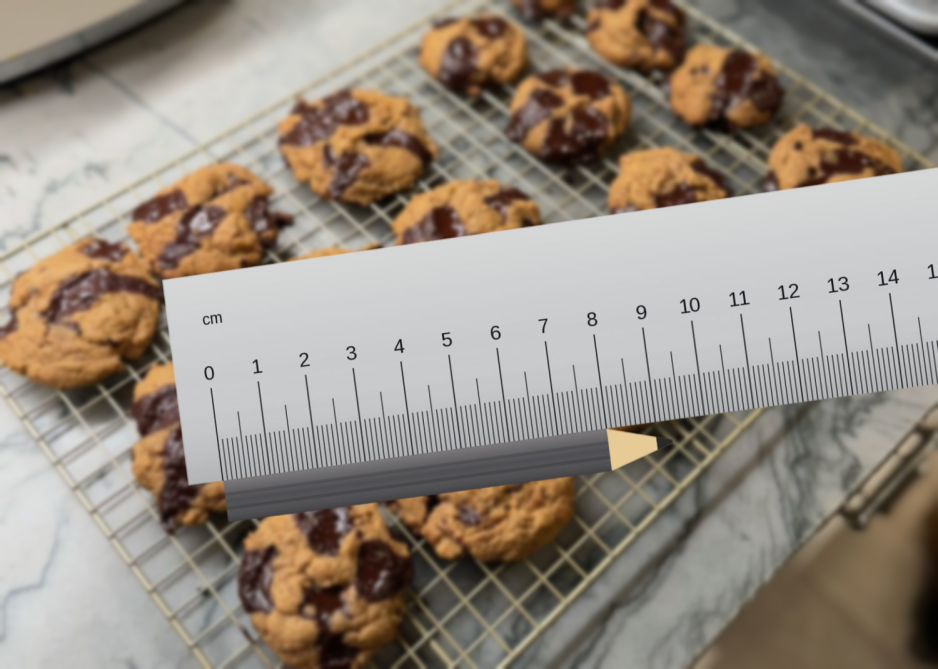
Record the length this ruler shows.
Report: 9.3 cm
